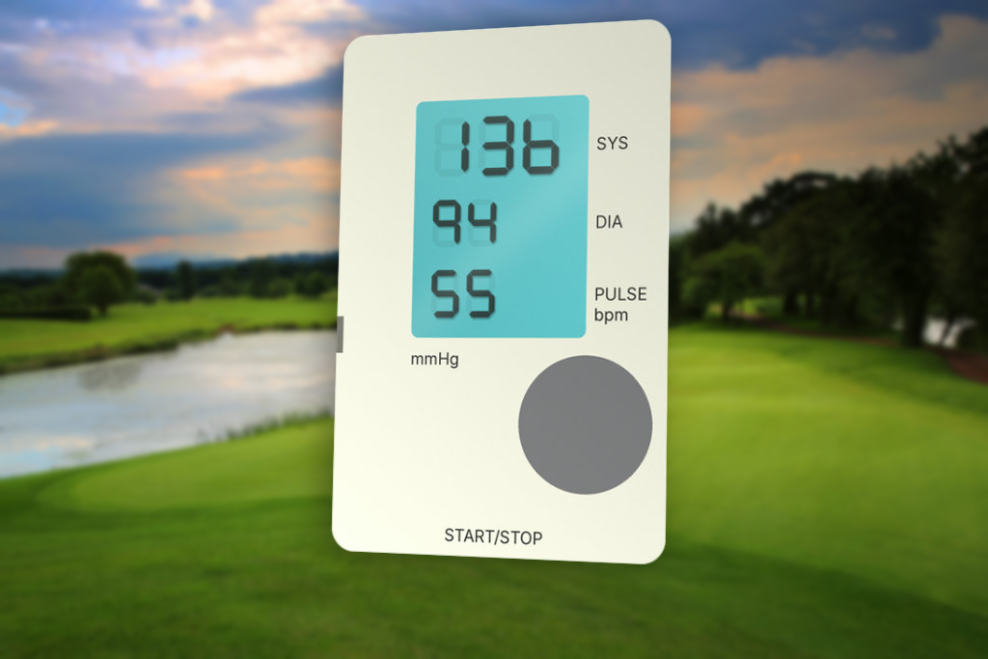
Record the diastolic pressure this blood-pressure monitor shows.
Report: 94 mmHg
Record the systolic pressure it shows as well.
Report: 136 mmHg
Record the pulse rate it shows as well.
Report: 55 bpm
